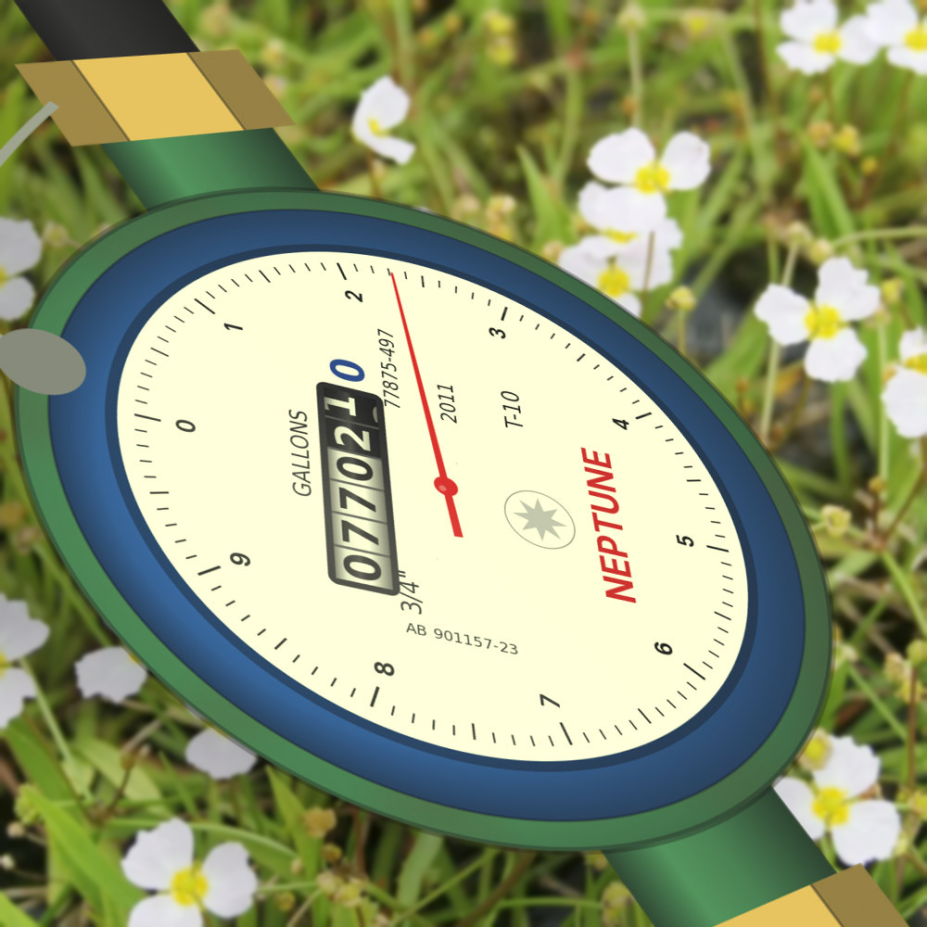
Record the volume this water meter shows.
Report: 770212.3 gal
